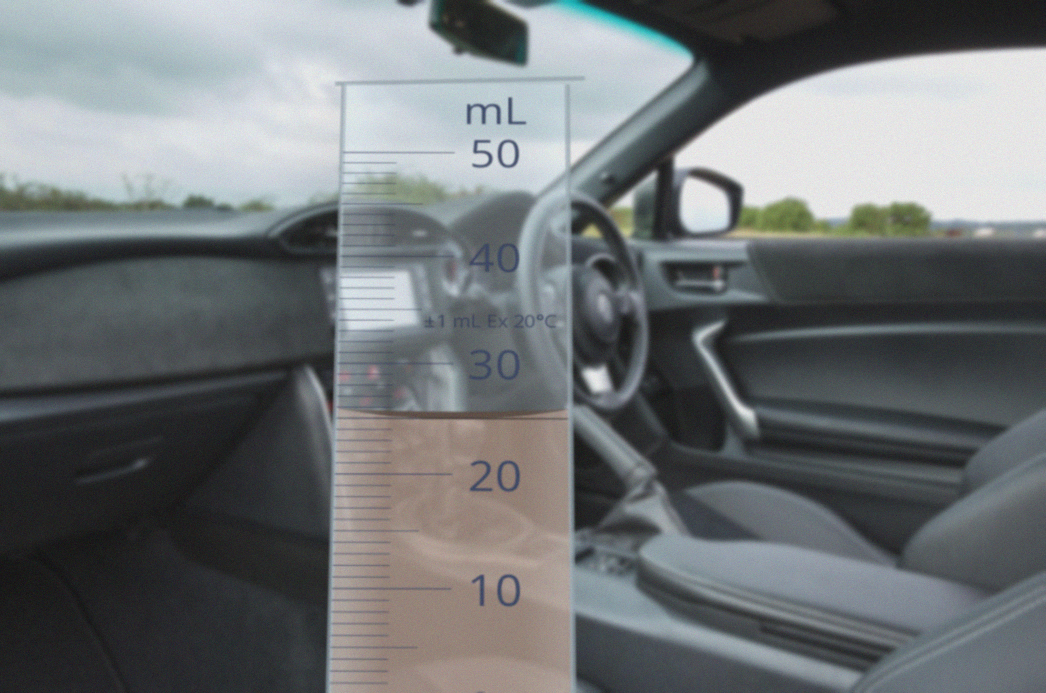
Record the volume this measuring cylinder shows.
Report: 25 mL
